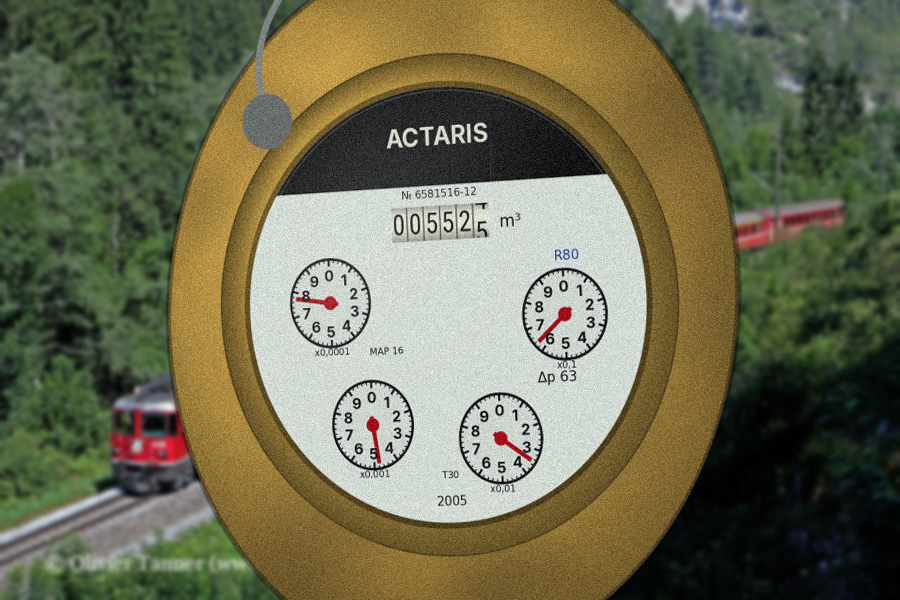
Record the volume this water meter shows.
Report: 5524.6347 m³
